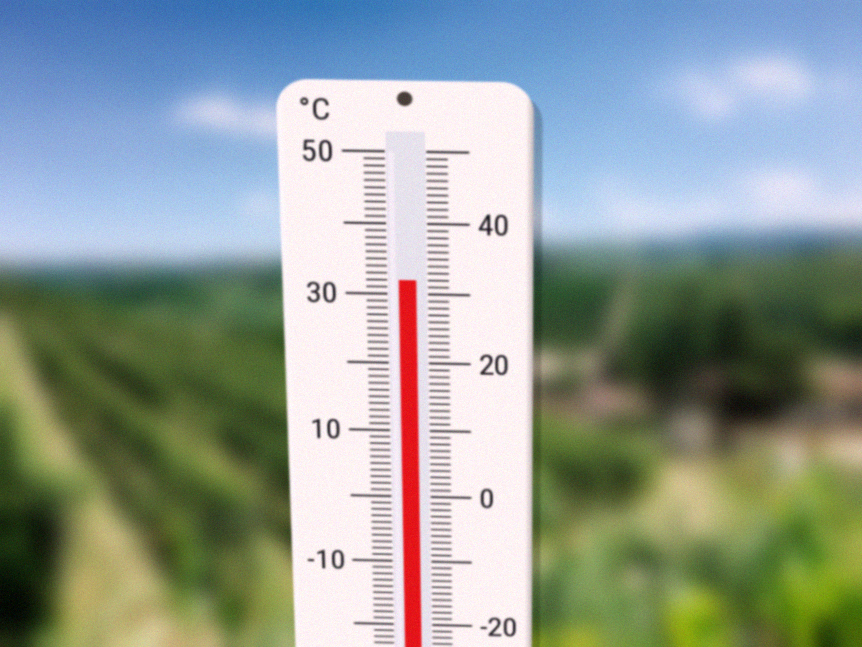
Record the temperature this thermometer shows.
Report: 32 °C
